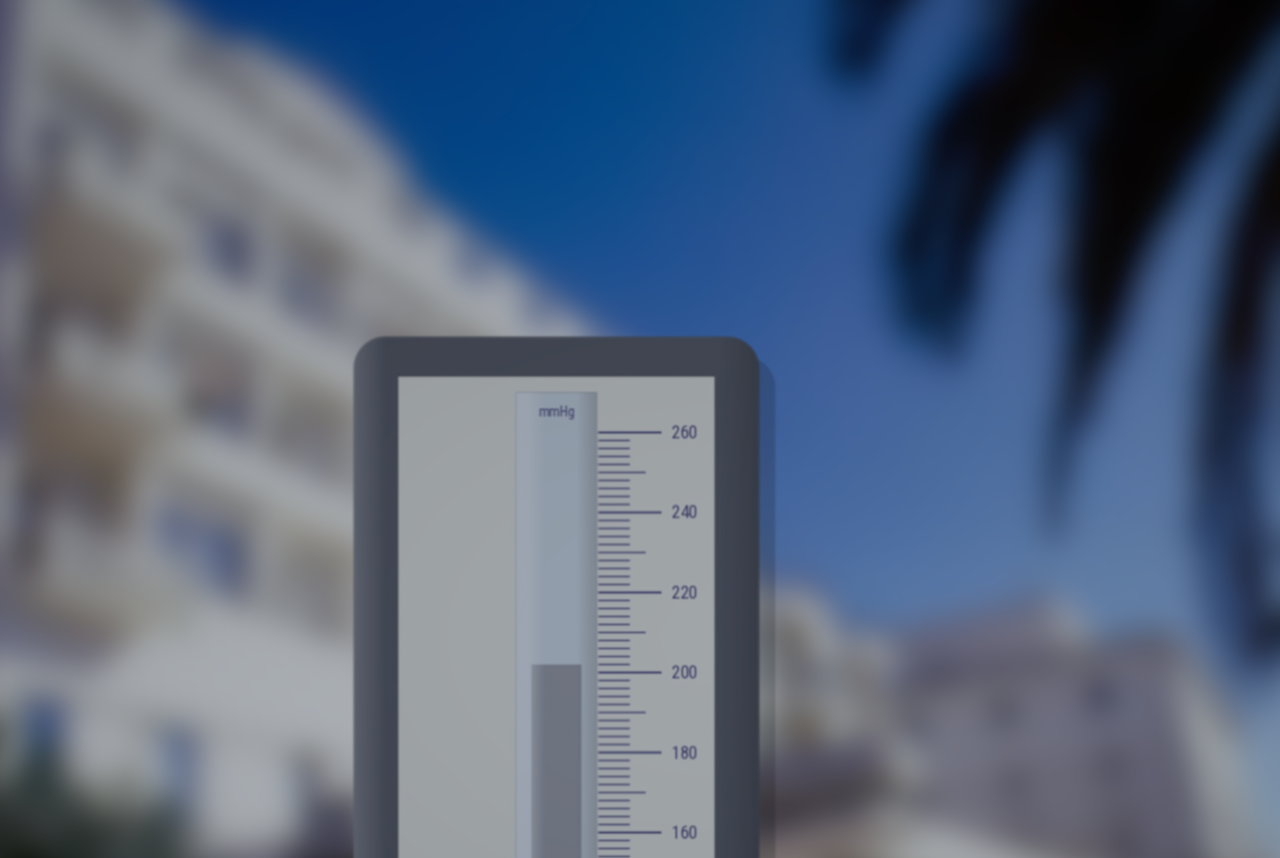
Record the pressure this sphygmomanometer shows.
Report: 202 mmHg
